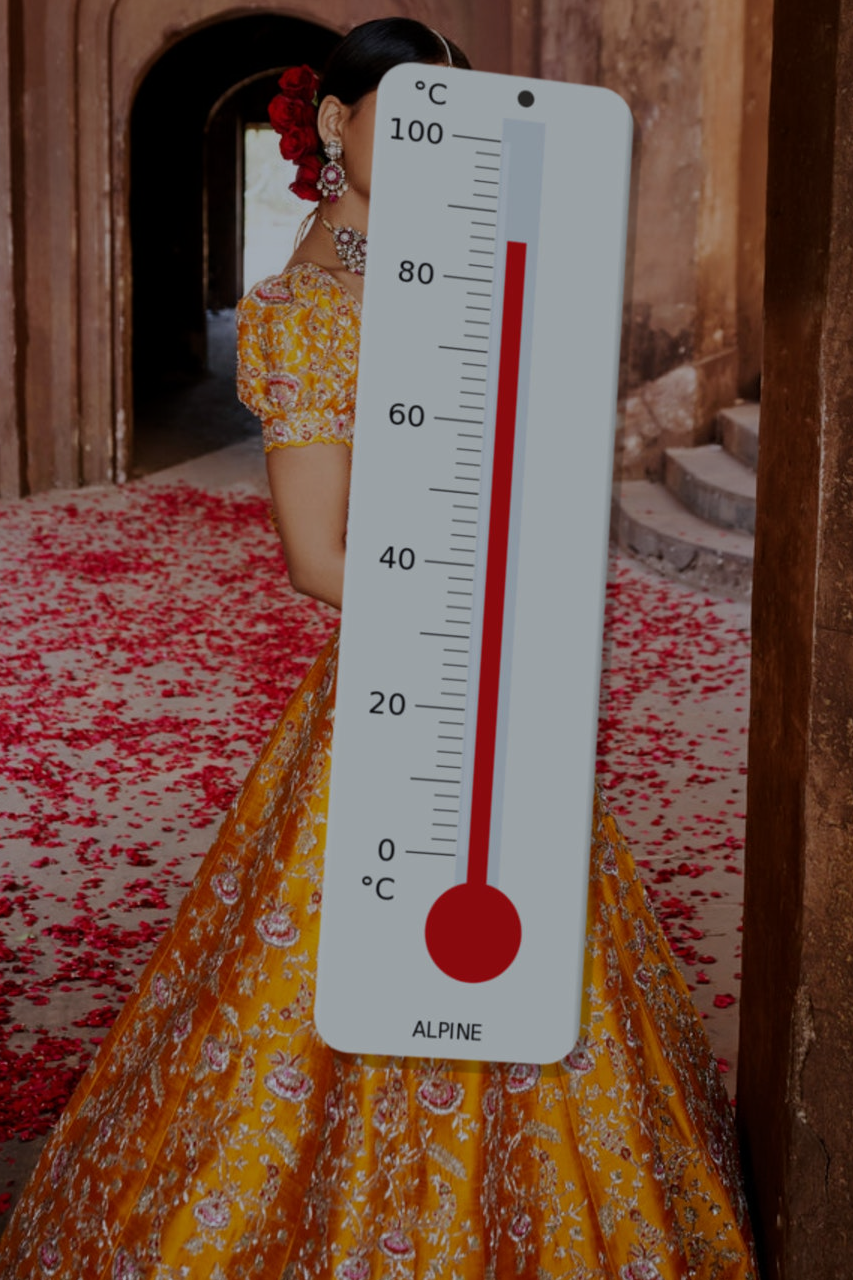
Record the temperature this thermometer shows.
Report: 86 °C
